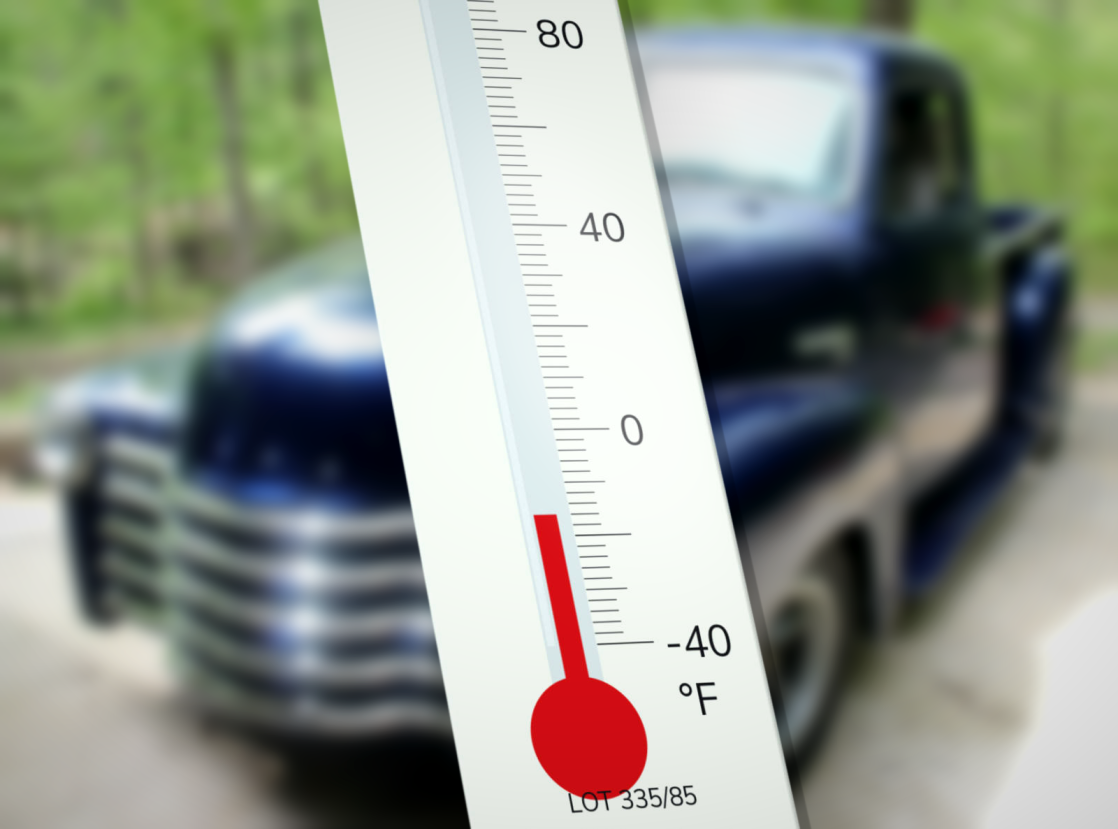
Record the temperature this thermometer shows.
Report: -16 °F
